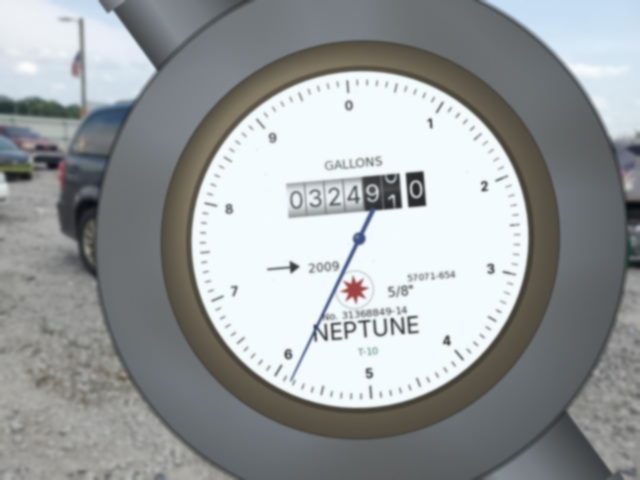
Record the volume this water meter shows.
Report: 324905.8 gal
